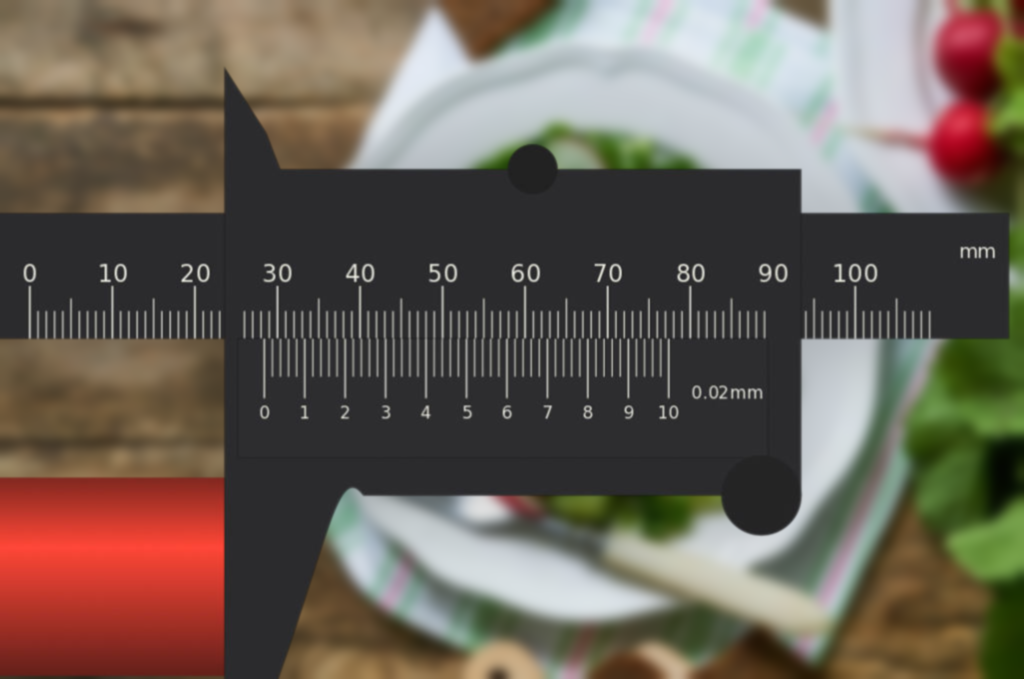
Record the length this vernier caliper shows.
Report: 28.4 mm
